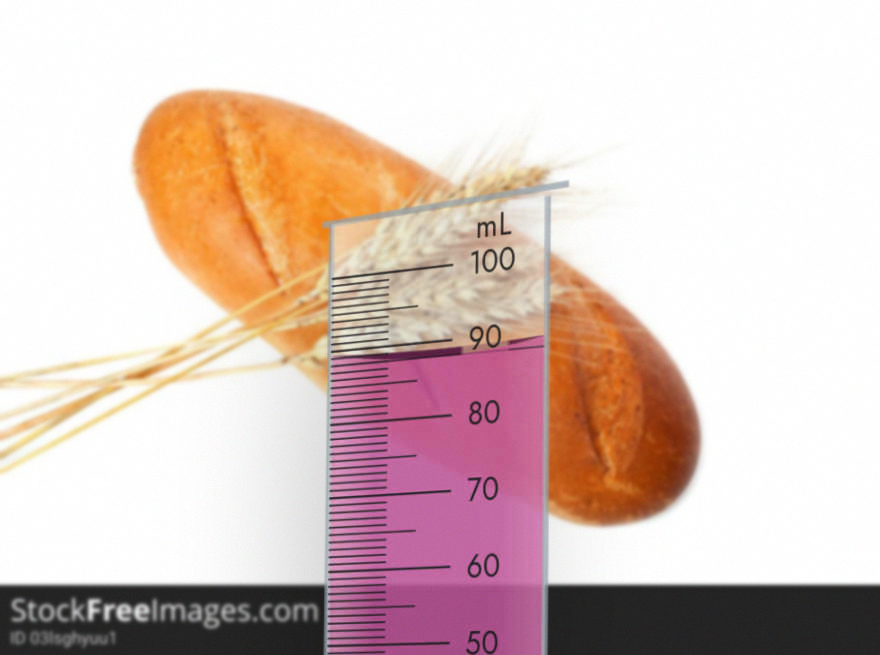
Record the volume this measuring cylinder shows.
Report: 88 mL
